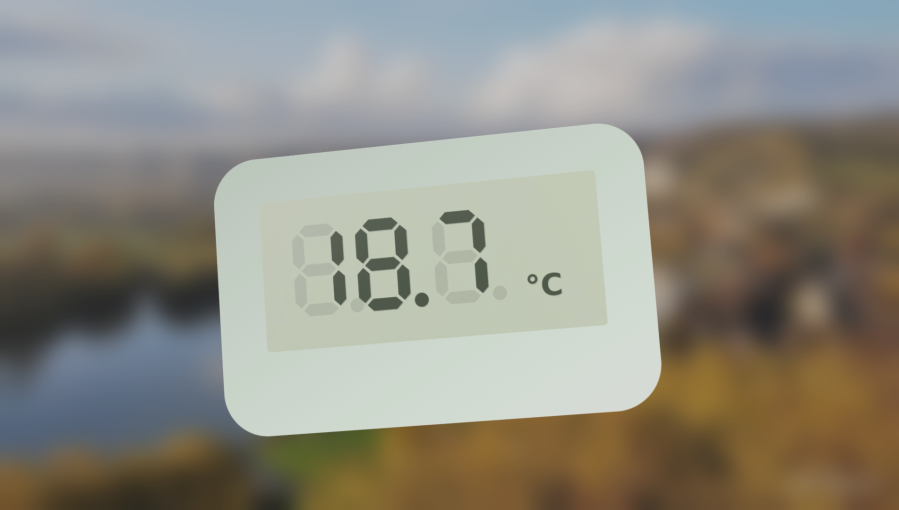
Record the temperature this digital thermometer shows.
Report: 18.7 °C
